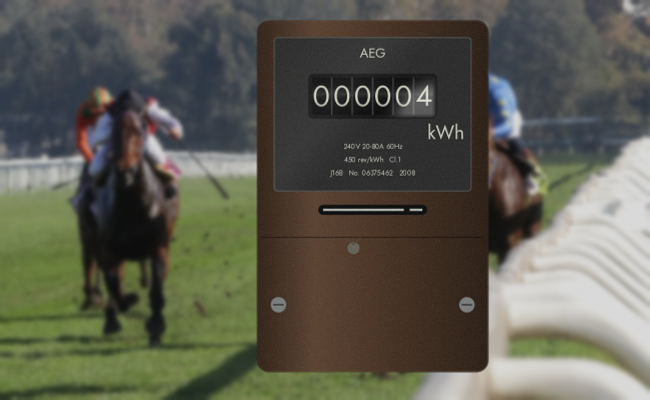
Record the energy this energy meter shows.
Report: 4 kWh
